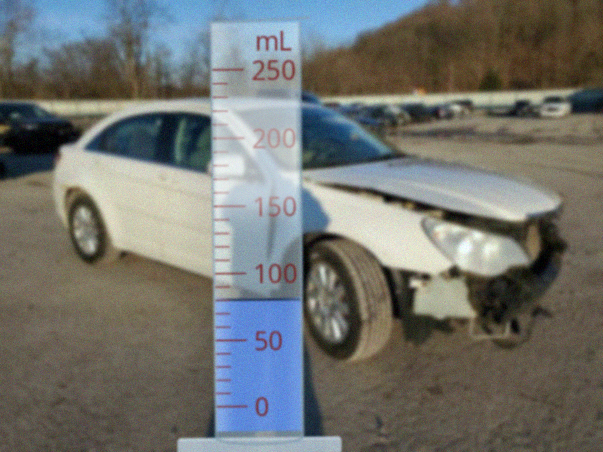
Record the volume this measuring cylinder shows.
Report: 80 mL
